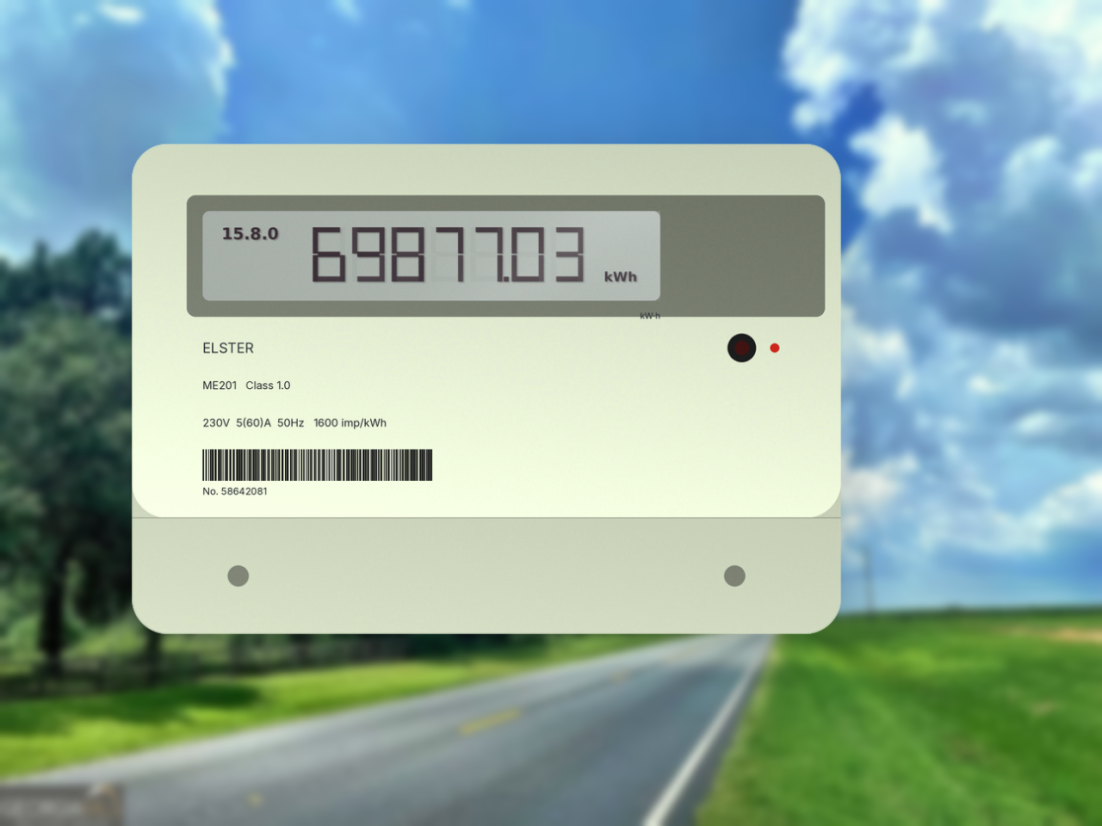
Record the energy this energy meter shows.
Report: 69877.03 kWh
